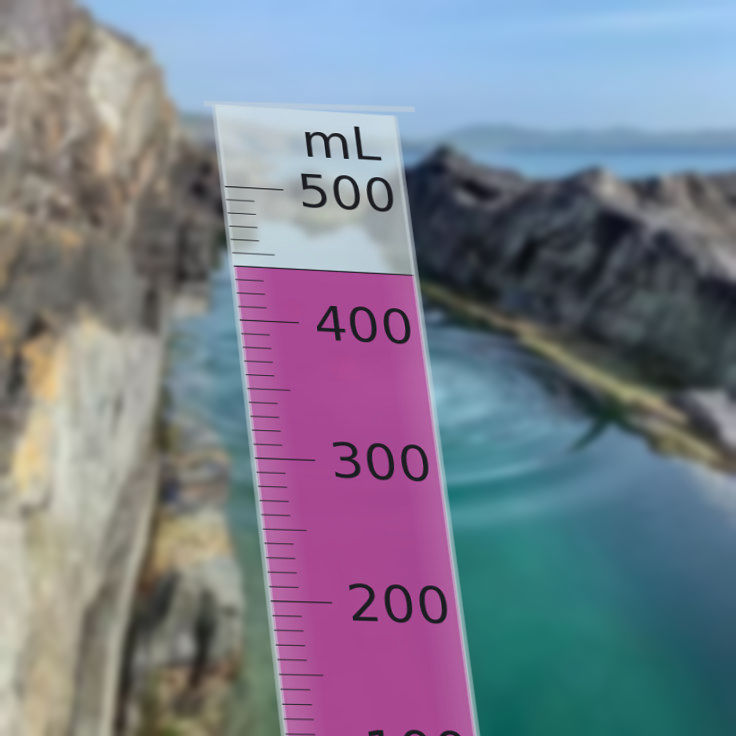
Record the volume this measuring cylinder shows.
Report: 440 mL
